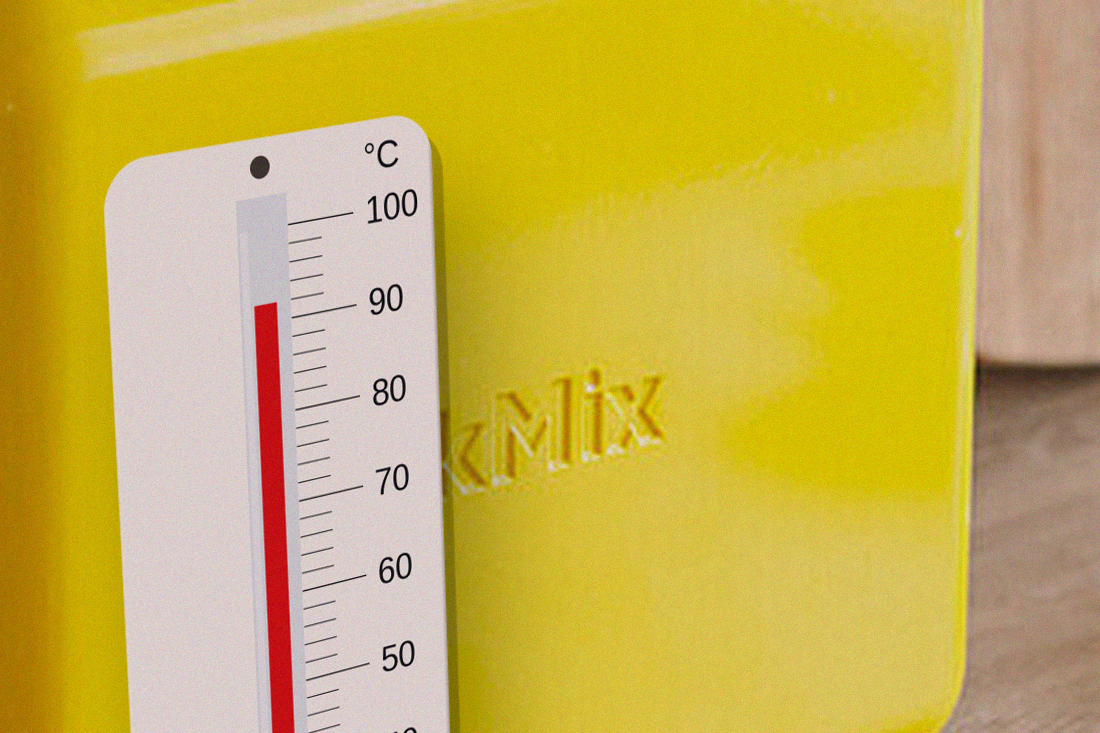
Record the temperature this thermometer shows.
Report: 92 °C
